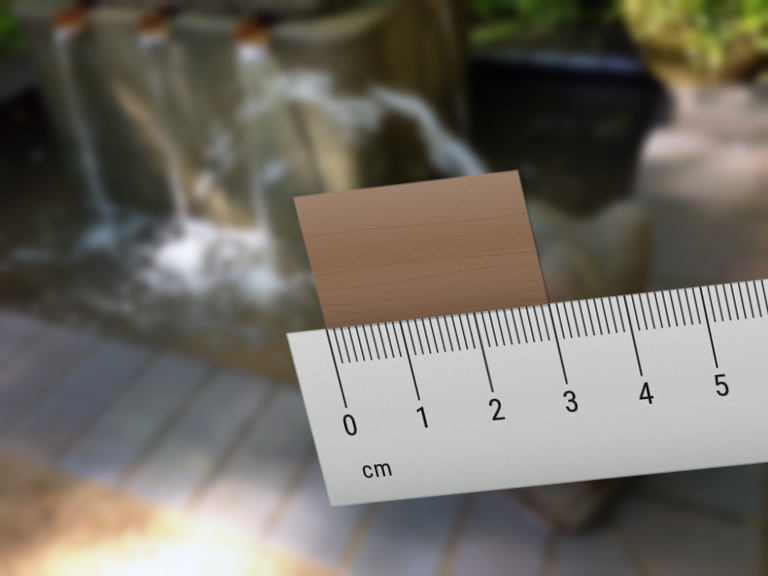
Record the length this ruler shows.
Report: 3 cm
